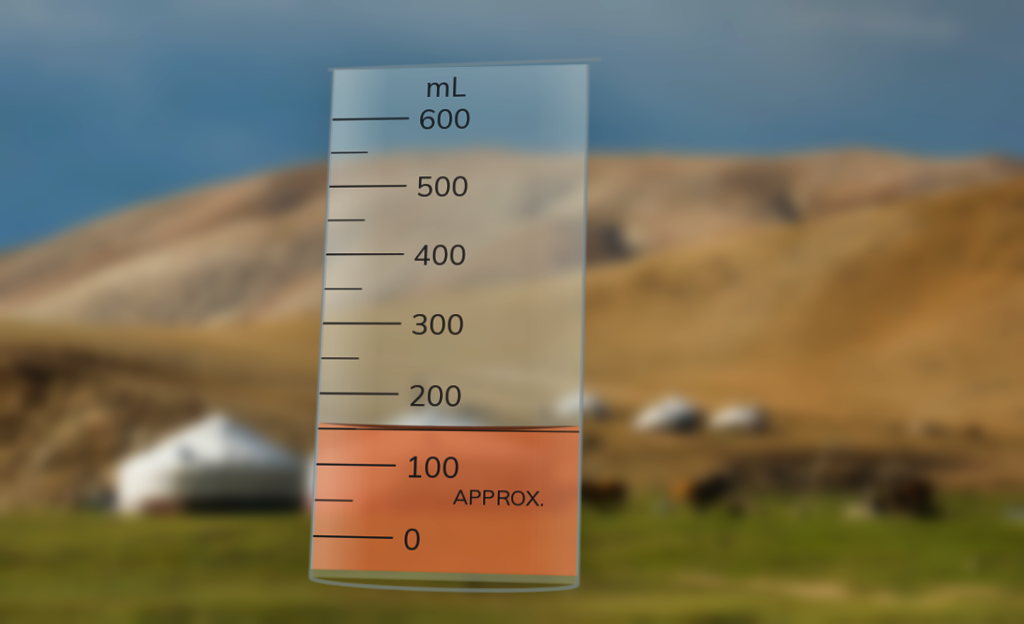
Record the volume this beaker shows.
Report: 150 mL
